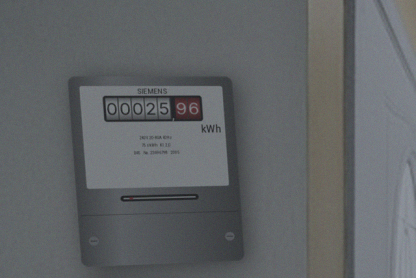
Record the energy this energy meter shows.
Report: 25.96 kWh
